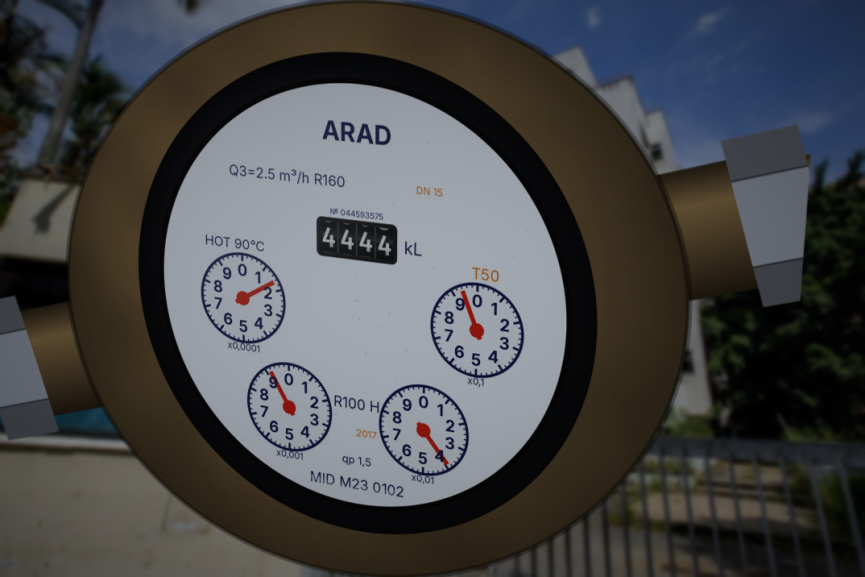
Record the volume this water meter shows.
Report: 4443.9391 kL
